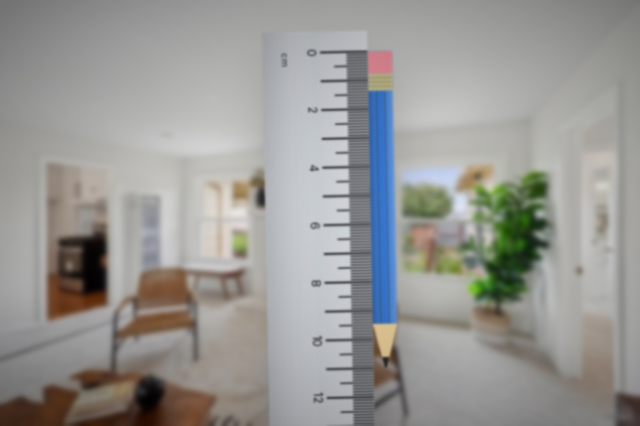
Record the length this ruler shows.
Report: 11 cm
